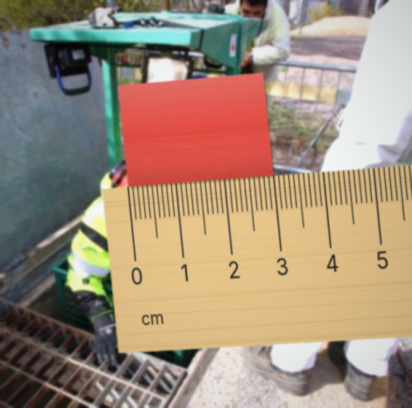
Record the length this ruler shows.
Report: 3 cm
